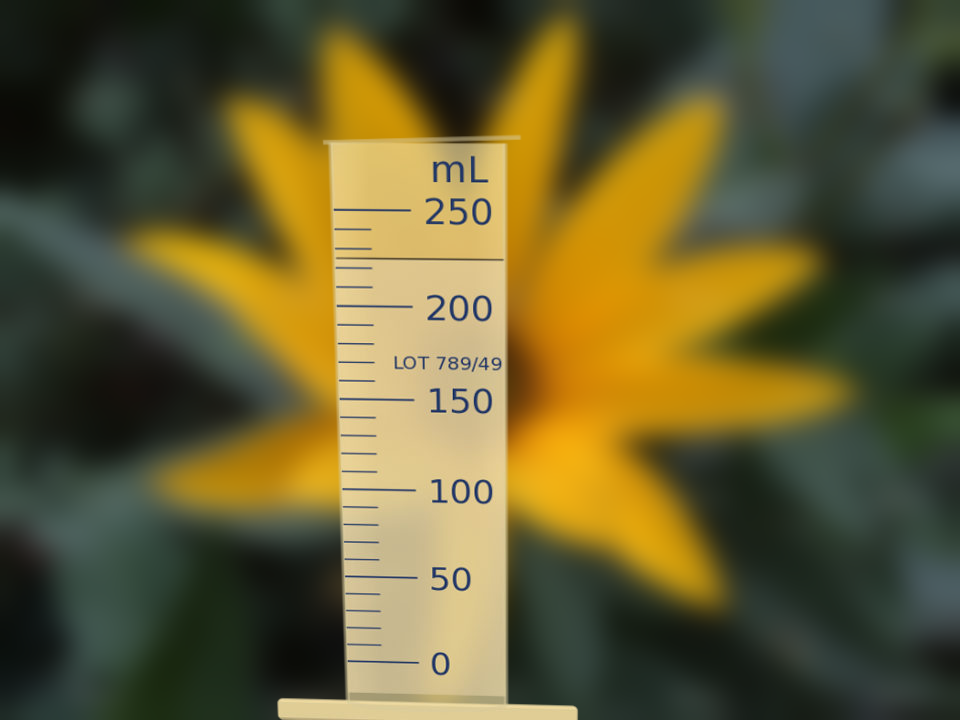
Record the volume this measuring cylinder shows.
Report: 225 mL
